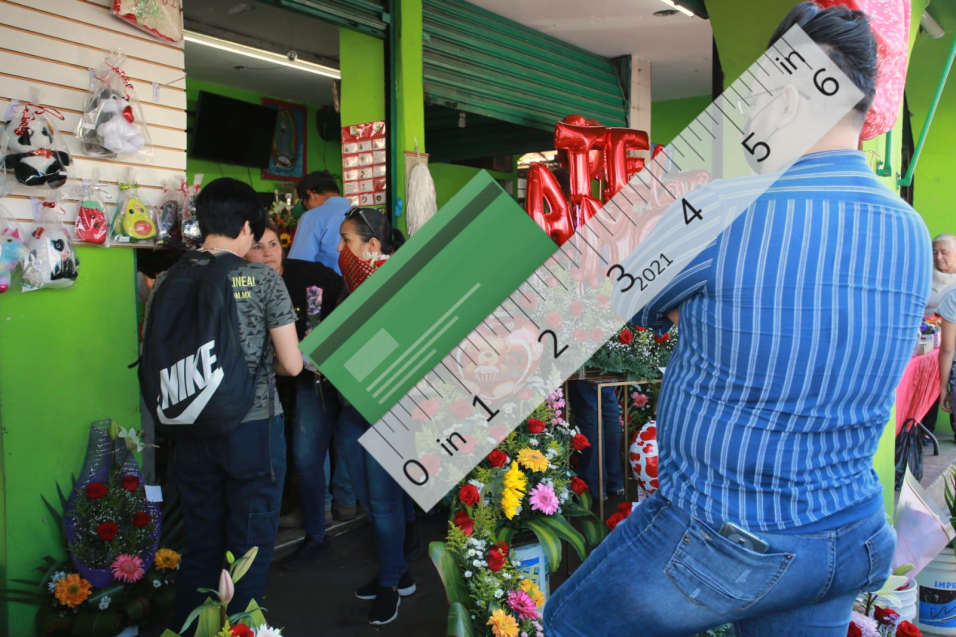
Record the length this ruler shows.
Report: 2.75 in
